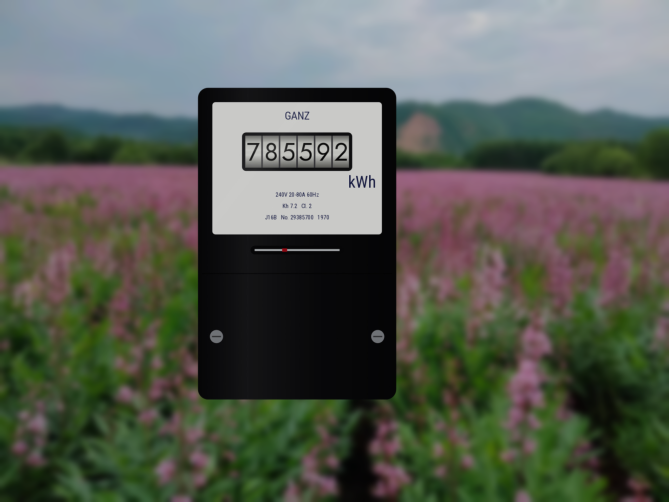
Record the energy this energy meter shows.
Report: 785592 kWh
